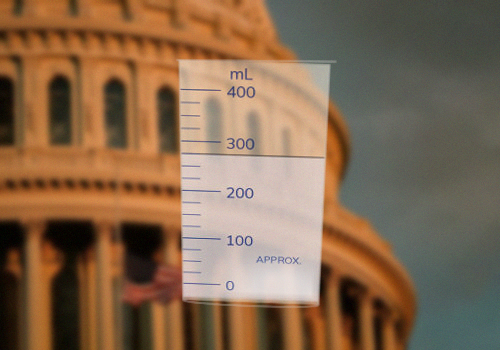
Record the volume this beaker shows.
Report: 275 mL
